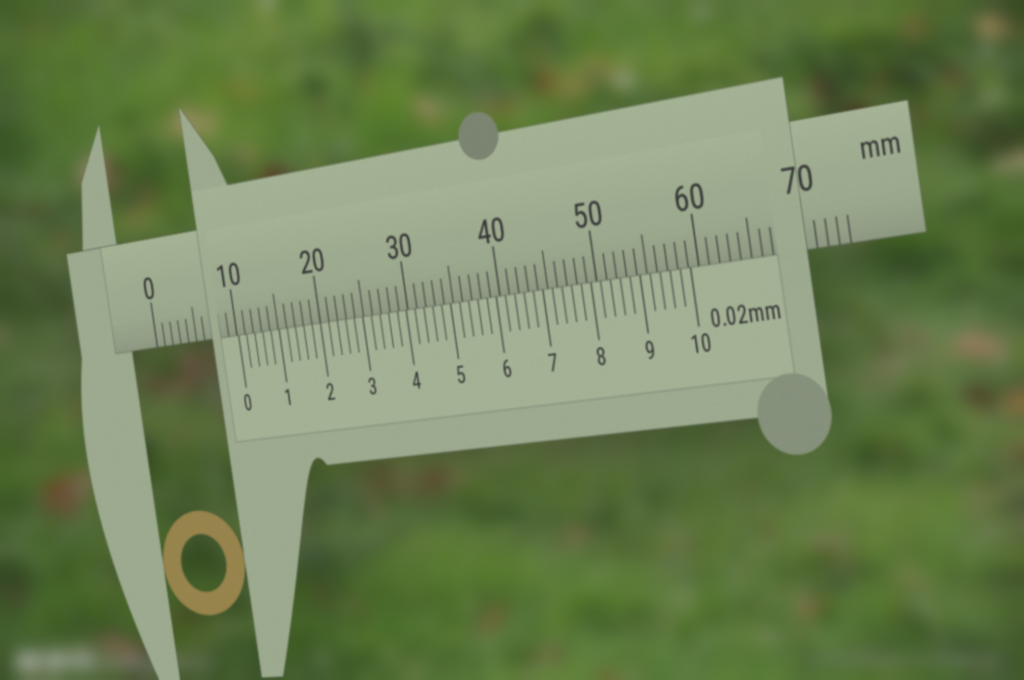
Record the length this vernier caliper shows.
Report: 10.2 mm
